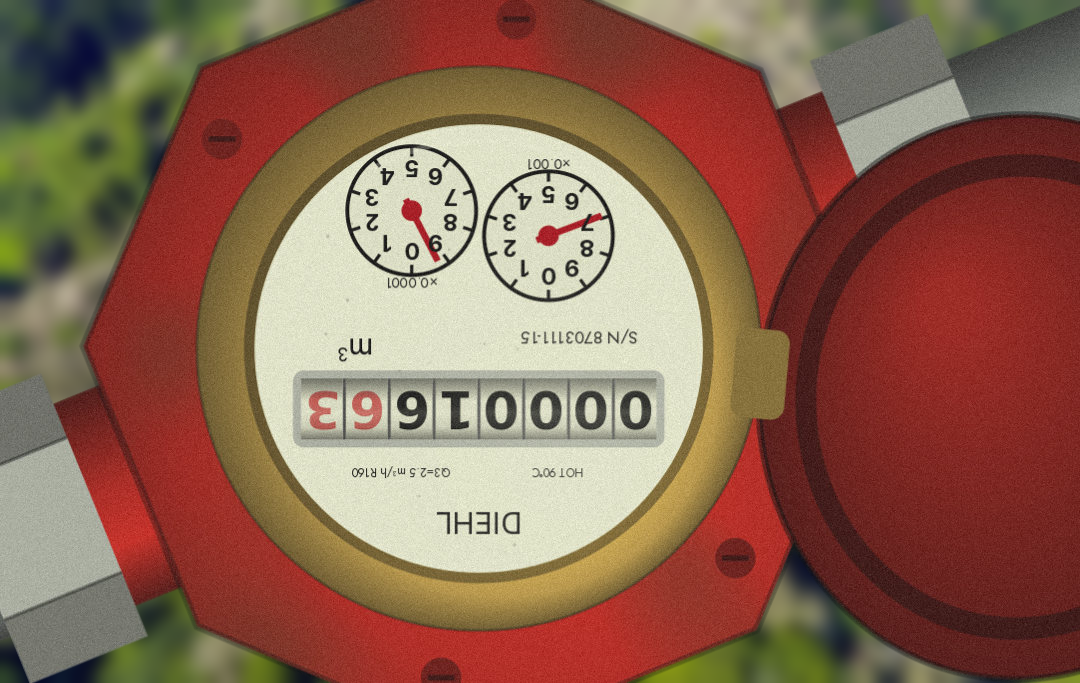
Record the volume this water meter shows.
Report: 16.6369 m³
